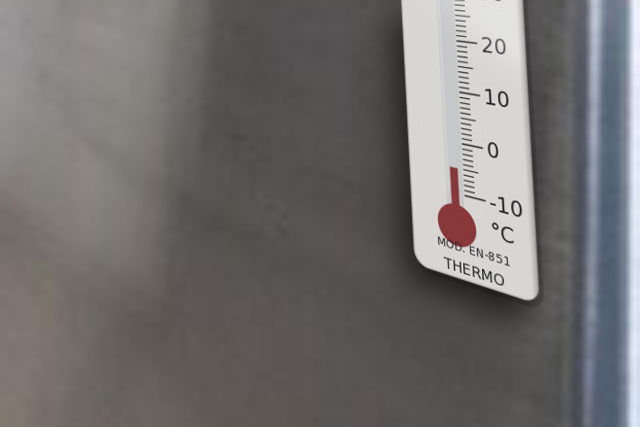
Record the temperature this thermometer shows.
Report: -5 °C
